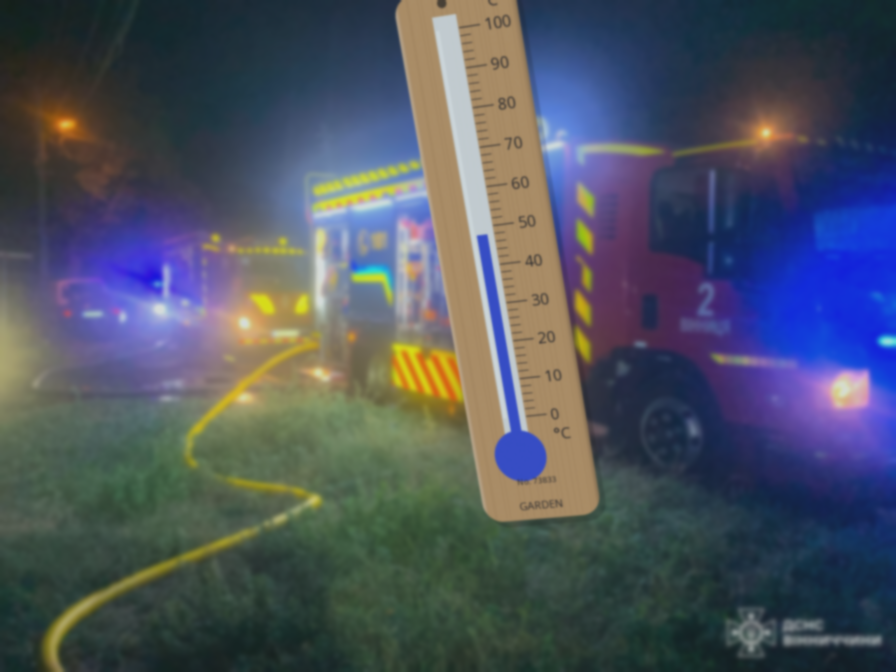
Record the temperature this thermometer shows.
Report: 48 °C
